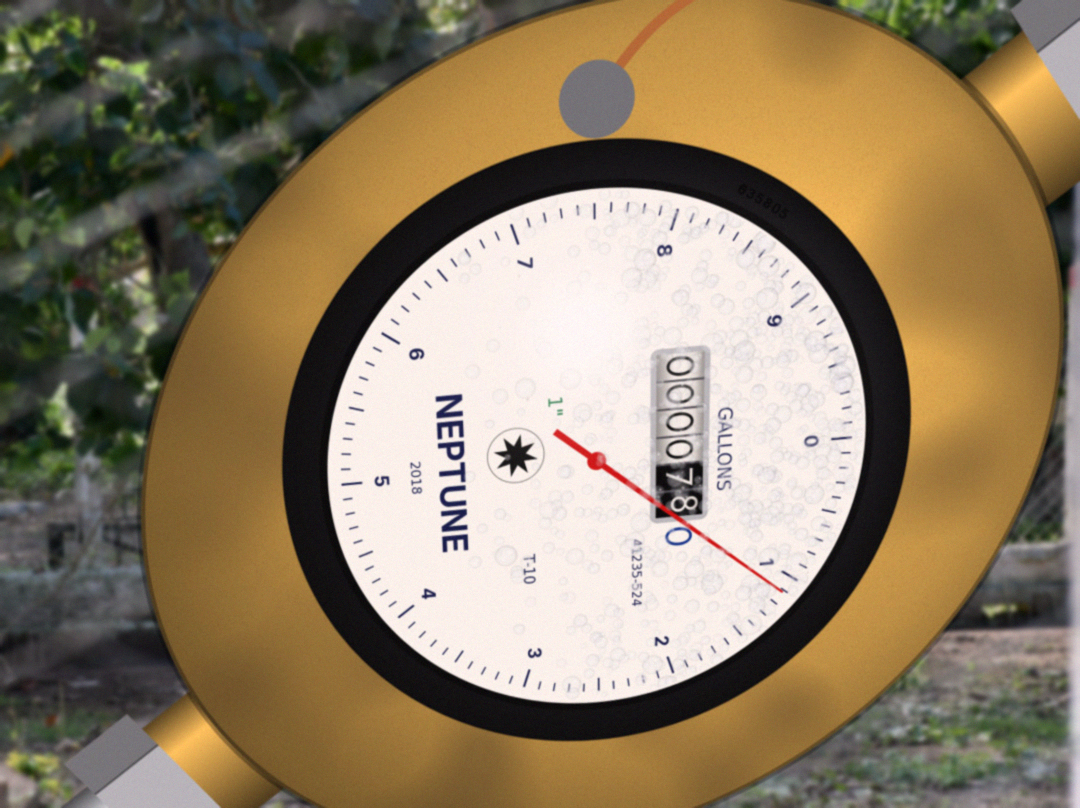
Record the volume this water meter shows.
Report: 781.1 gal
